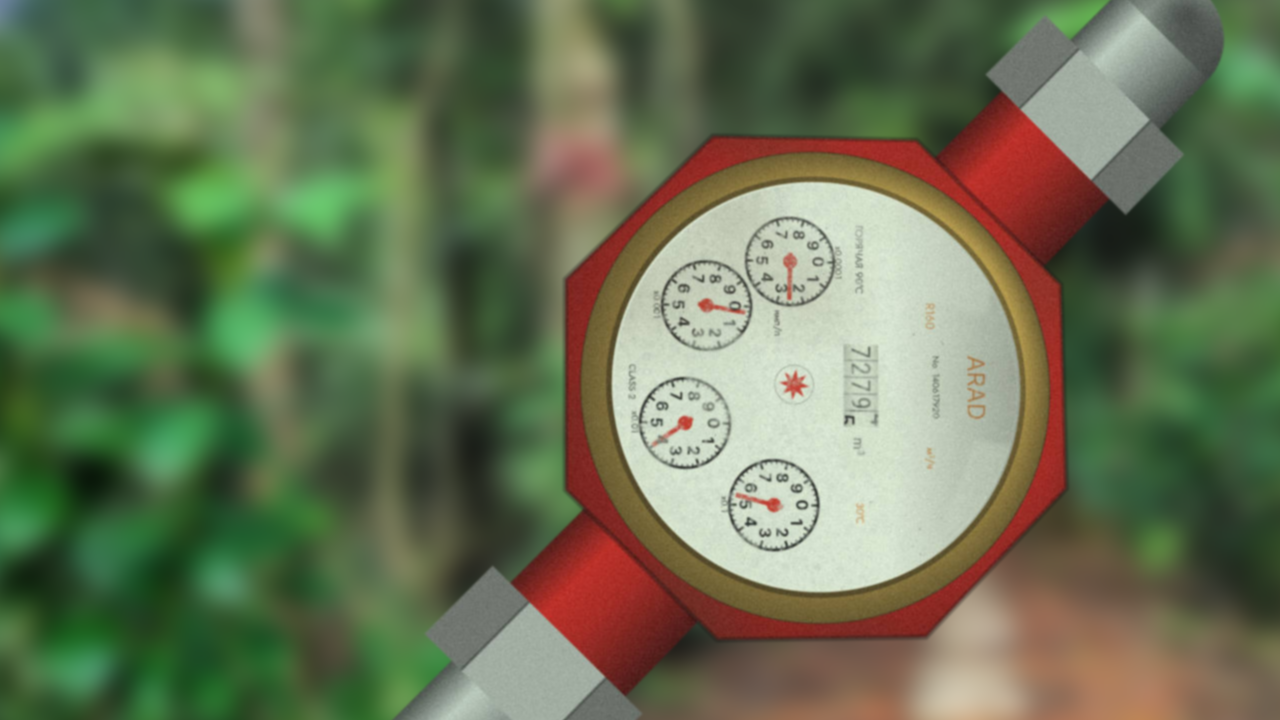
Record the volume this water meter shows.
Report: 72794.5402 m³
